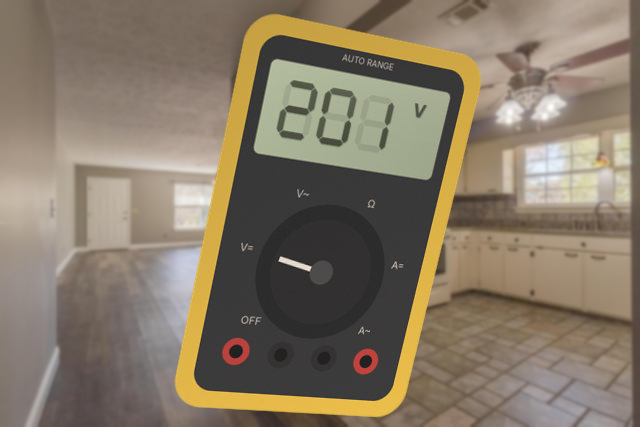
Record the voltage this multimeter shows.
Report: 201 V
